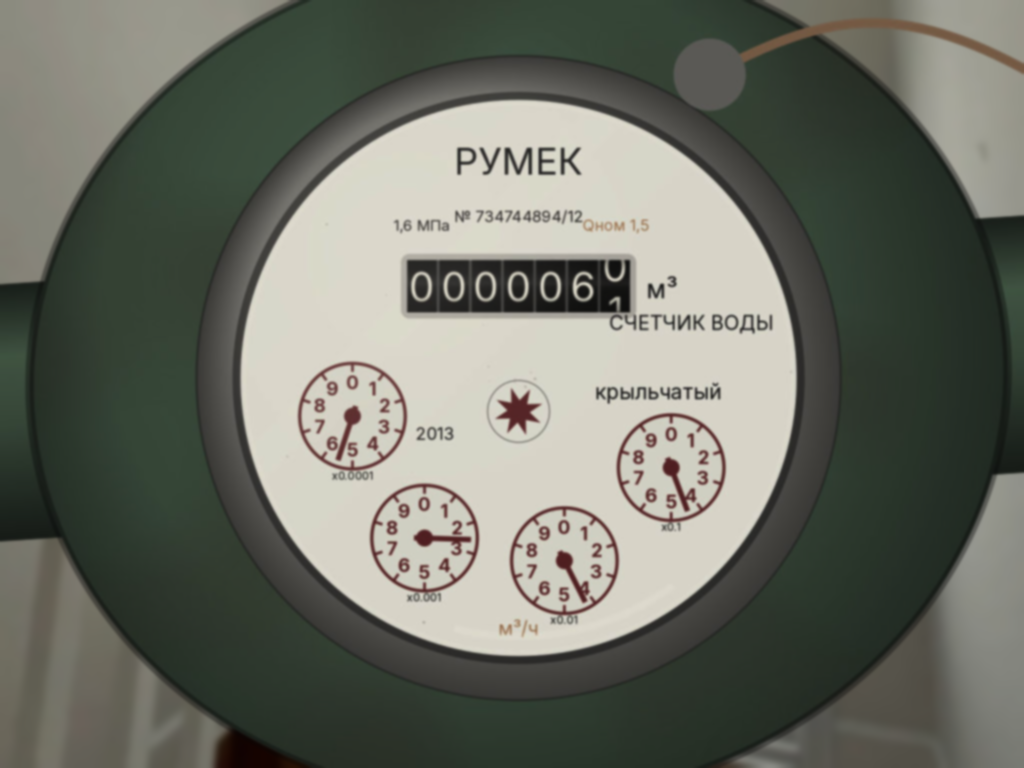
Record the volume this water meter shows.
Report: 60.4425 m³
